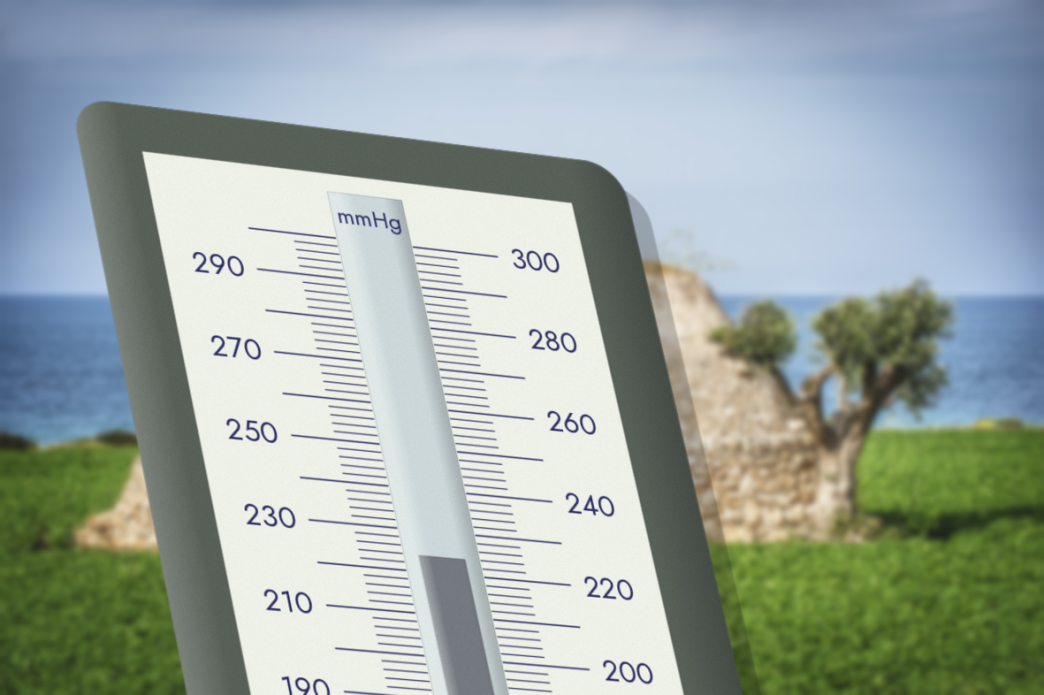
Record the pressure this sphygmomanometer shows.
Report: 224 mmHg
